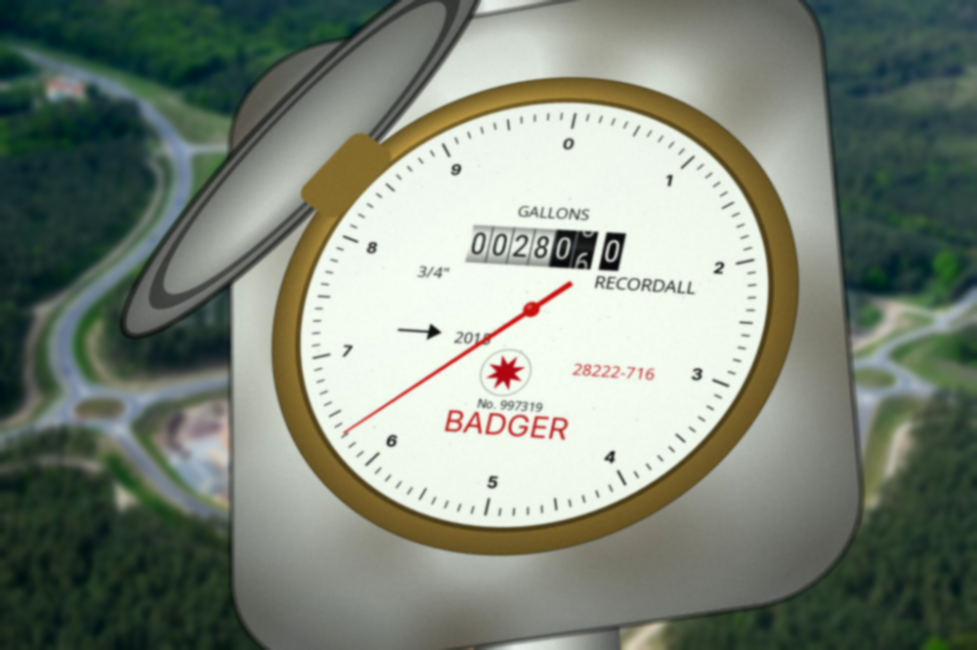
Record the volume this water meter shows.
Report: 28056.3 gal
